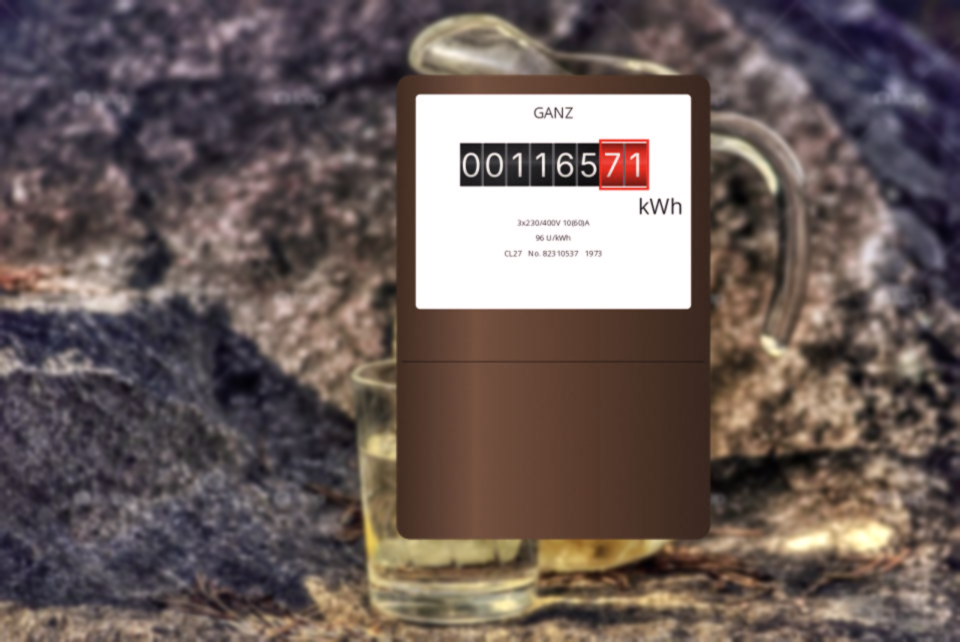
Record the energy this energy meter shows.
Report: 1165.71 kWh
